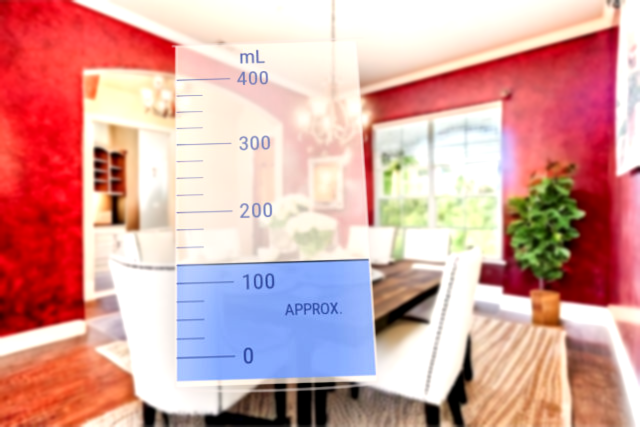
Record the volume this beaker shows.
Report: 125 mL
